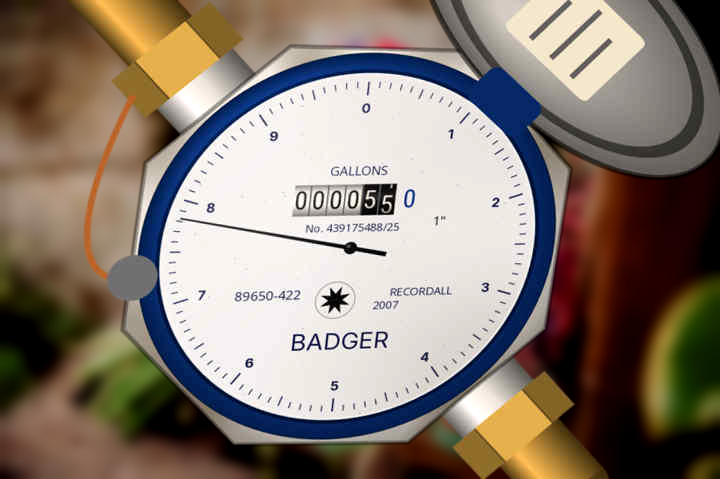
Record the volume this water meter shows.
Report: 547.8 gal
